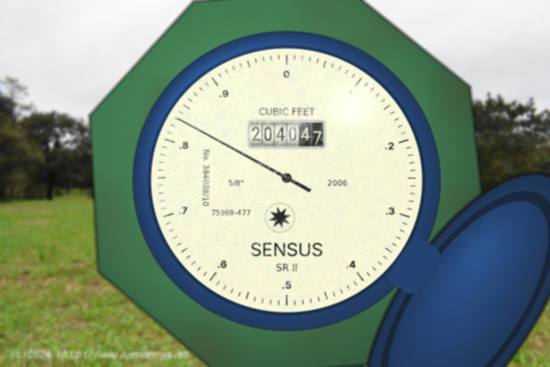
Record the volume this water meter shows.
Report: 204046.83 ft³
